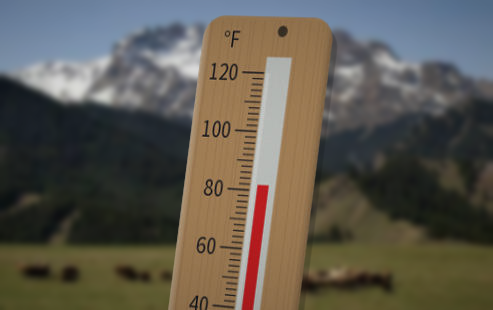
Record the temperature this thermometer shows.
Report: 82 °F
